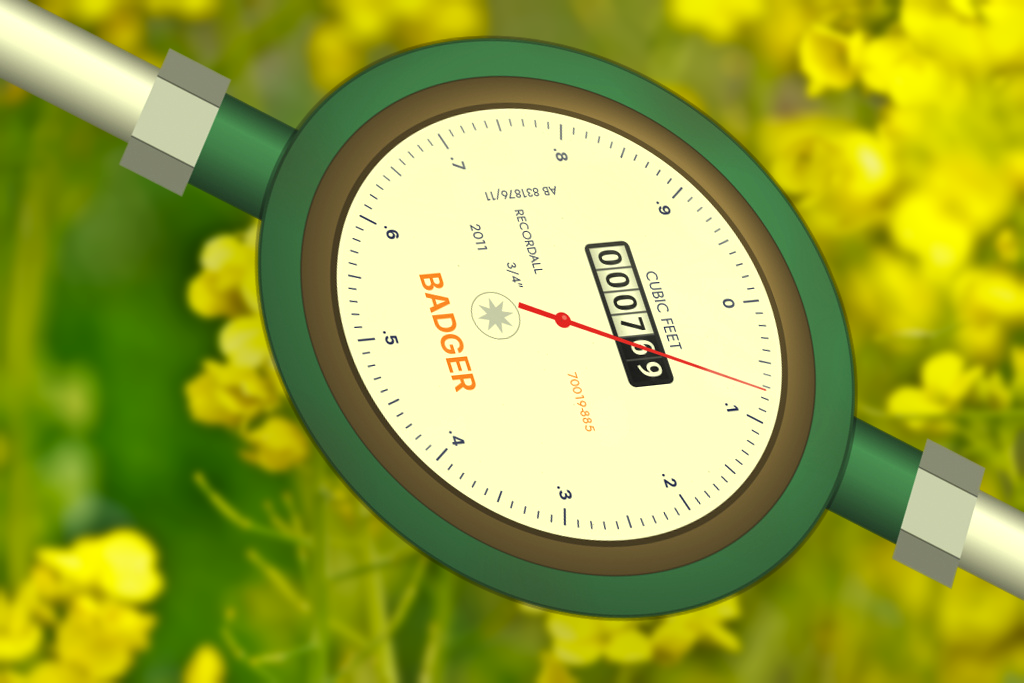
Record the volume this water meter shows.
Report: 769.07 ft³
